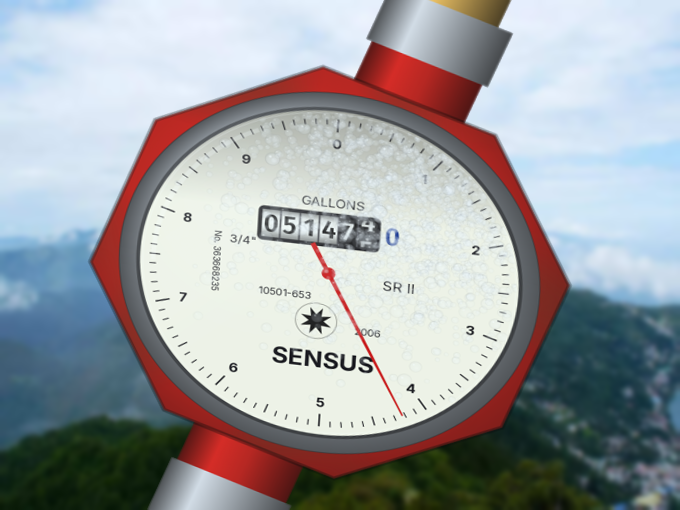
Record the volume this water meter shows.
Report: 514744.2 gal
